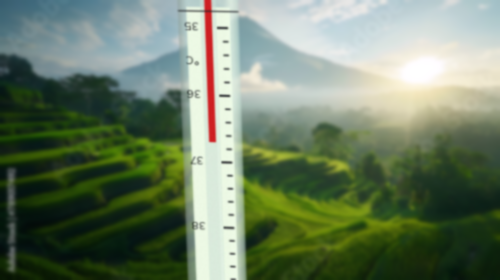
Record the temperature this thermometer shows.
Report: 36.7 °C
